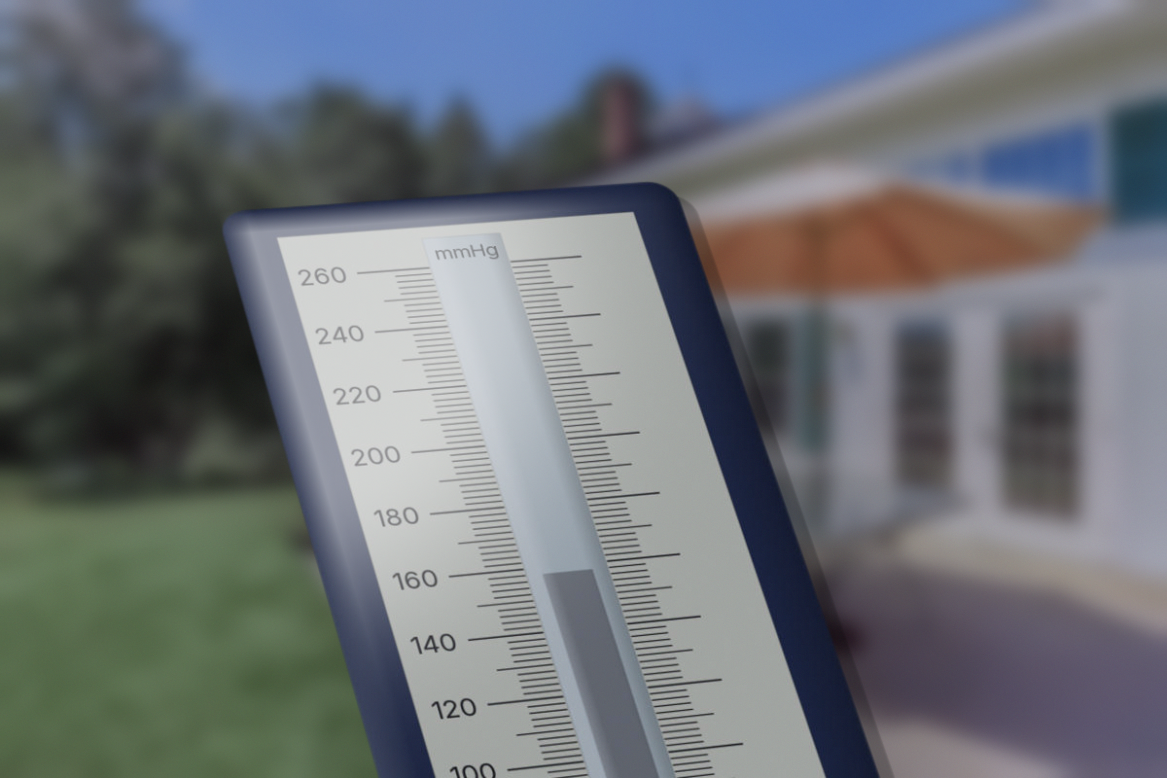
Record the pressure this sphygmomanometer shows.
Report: 158 mmHg
